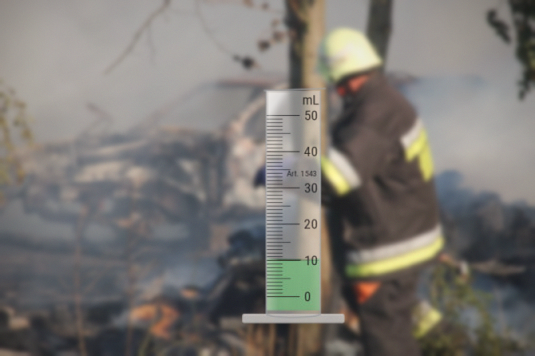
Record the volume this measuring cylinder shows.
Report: 10 mL
